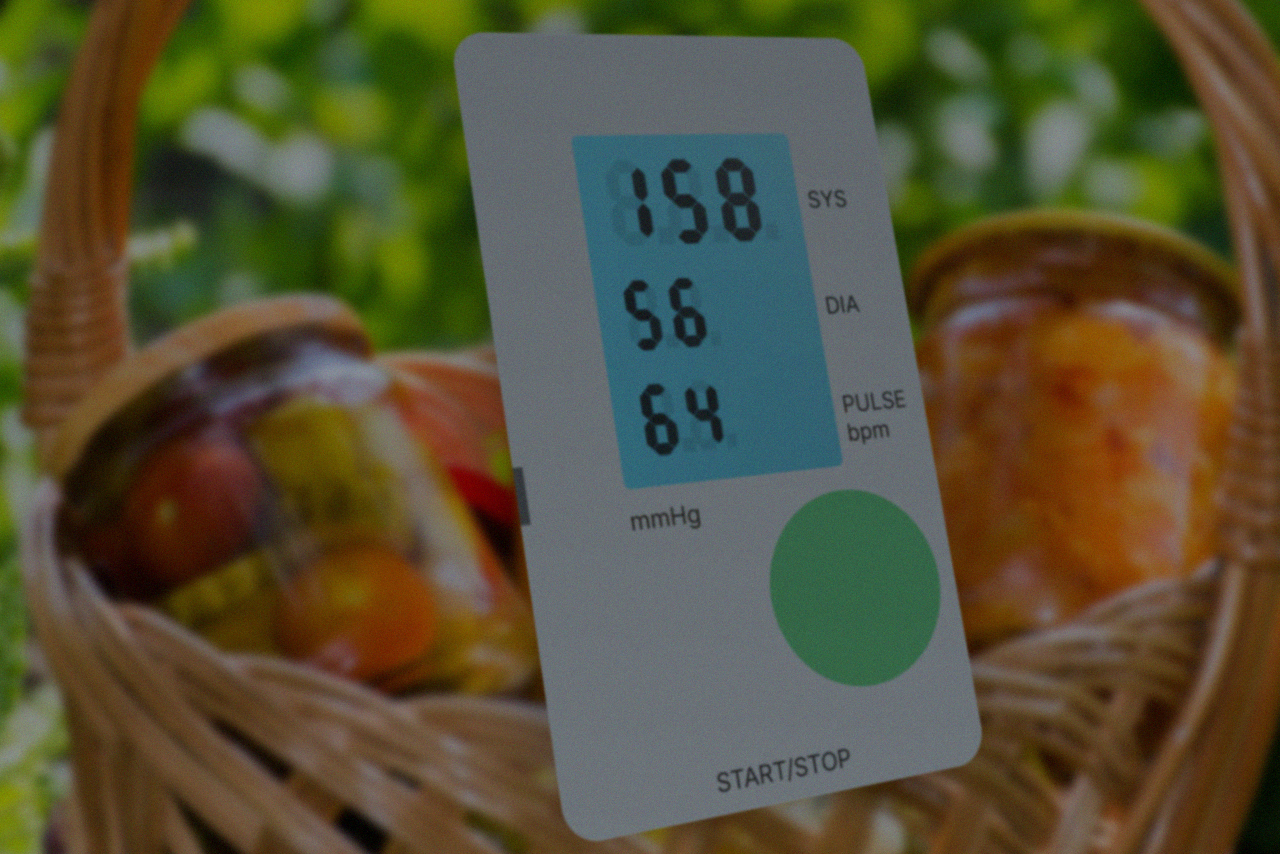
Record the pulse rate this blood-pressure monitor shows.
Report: 64 bpm
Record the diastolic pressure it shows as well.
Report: 56 mmHg
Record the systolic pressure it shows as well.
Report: 158 mmHg
